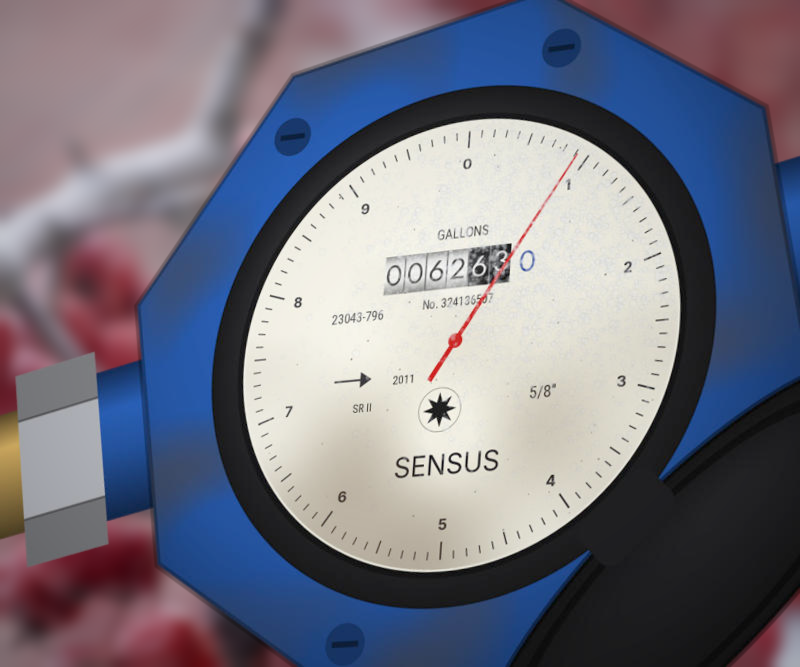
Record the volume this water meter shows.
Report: 62630.9 gal
